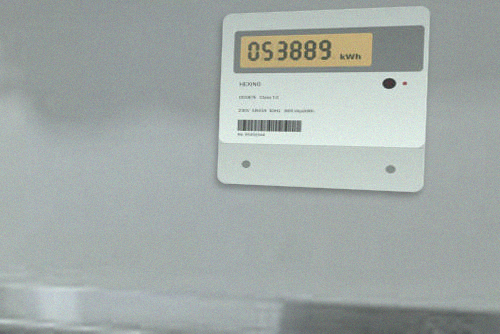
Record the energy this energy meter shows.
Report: 53889 kWh
